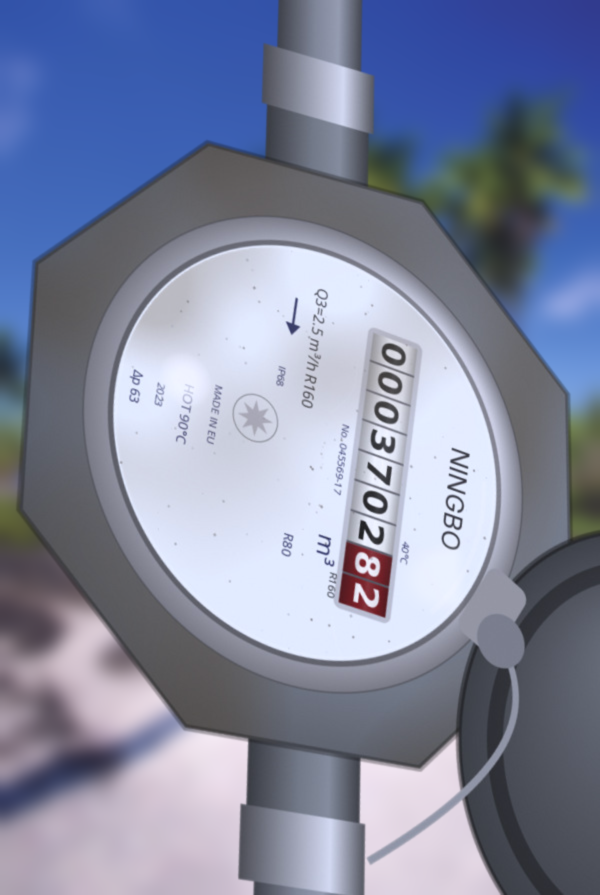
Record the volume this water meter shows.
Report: 3702.82 m³
